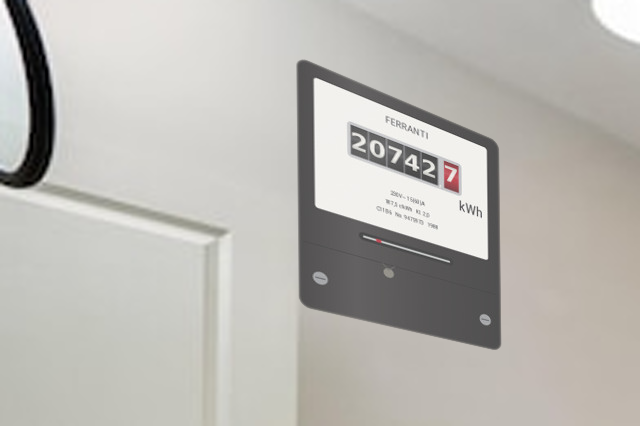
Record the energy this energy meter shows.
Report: 20742.7 kWh
